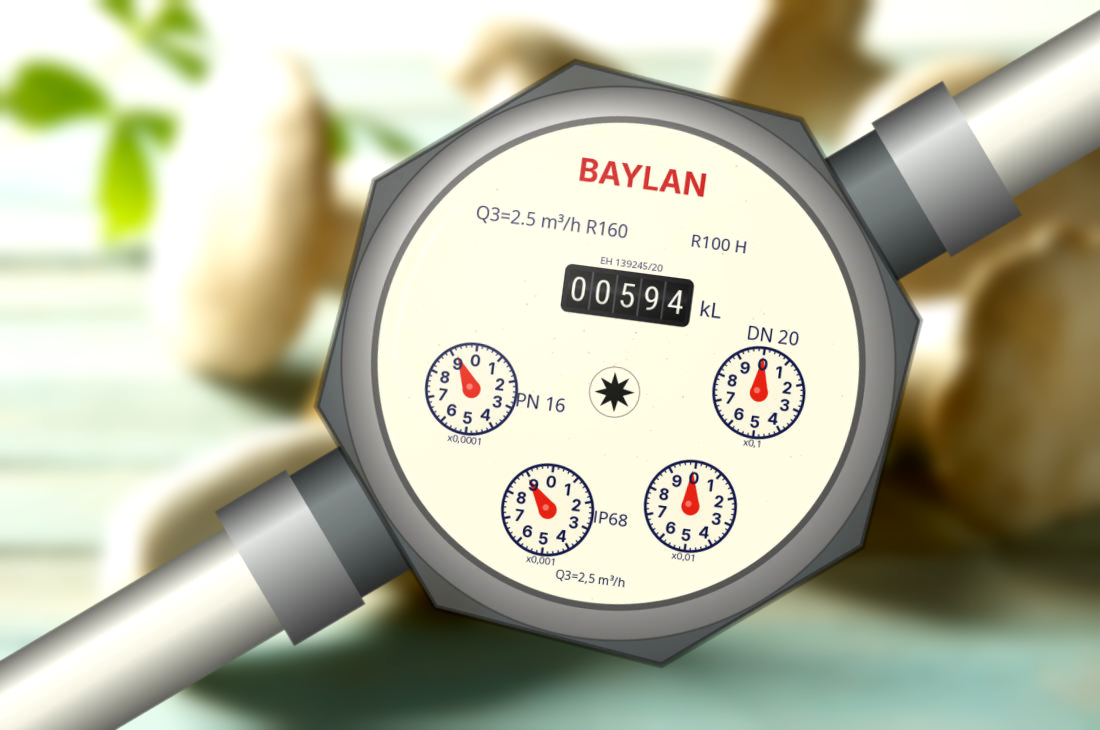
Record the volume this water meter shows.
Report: 593.9989 kL
